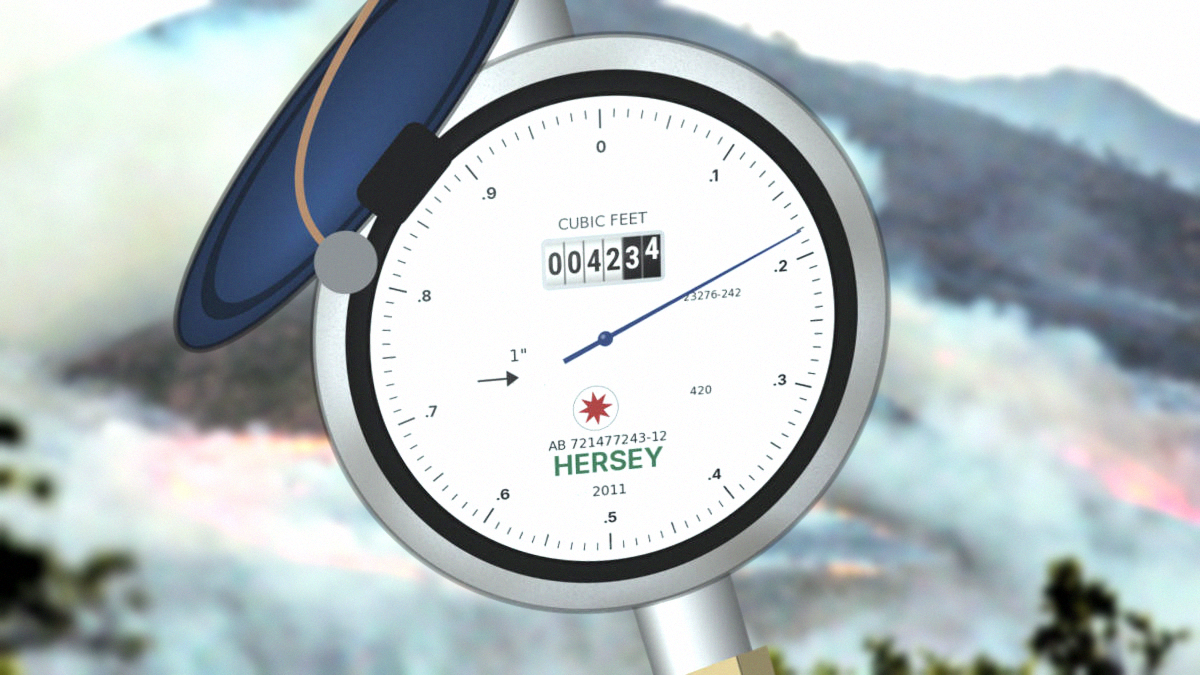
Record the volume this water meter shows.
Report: 4234.18 ft³
